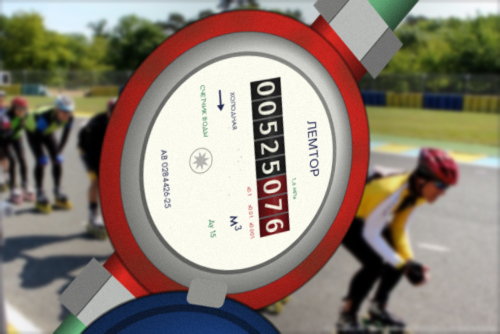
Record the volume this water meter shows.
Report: 525.076 m³
